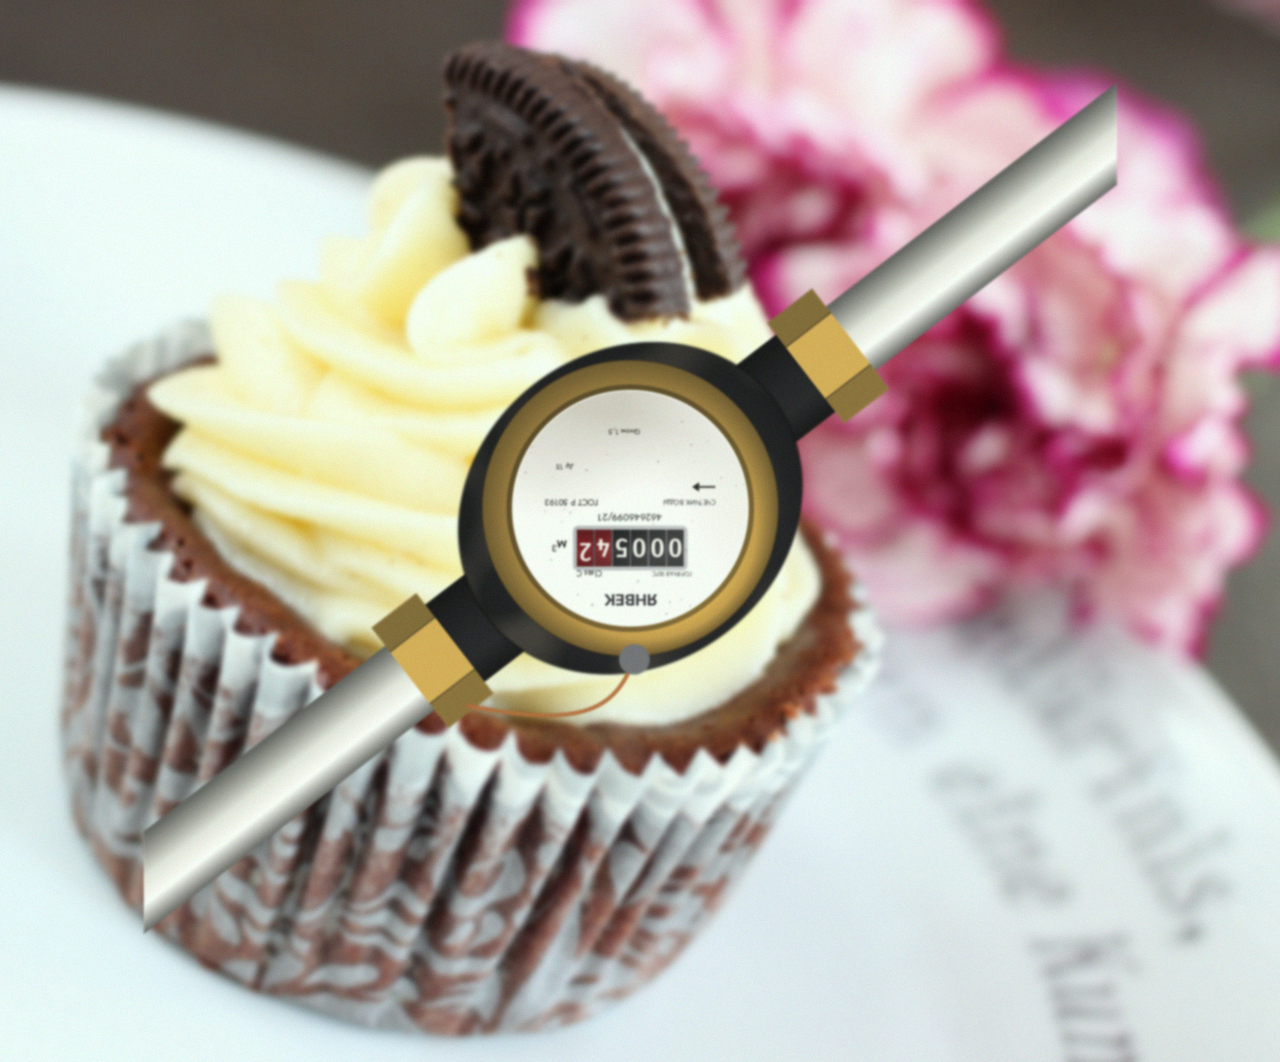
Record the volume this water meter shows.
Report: 5.42 m³
